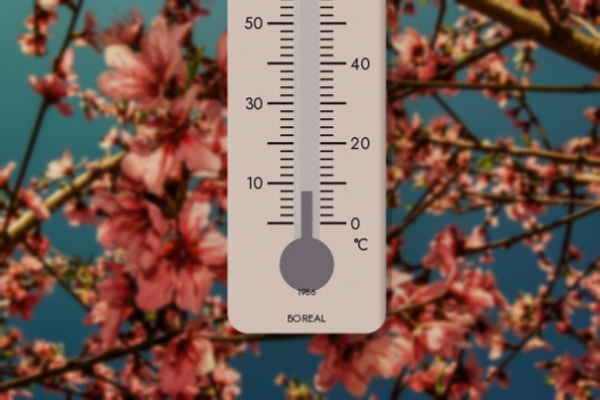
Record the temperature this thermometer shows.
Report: 8 °C
